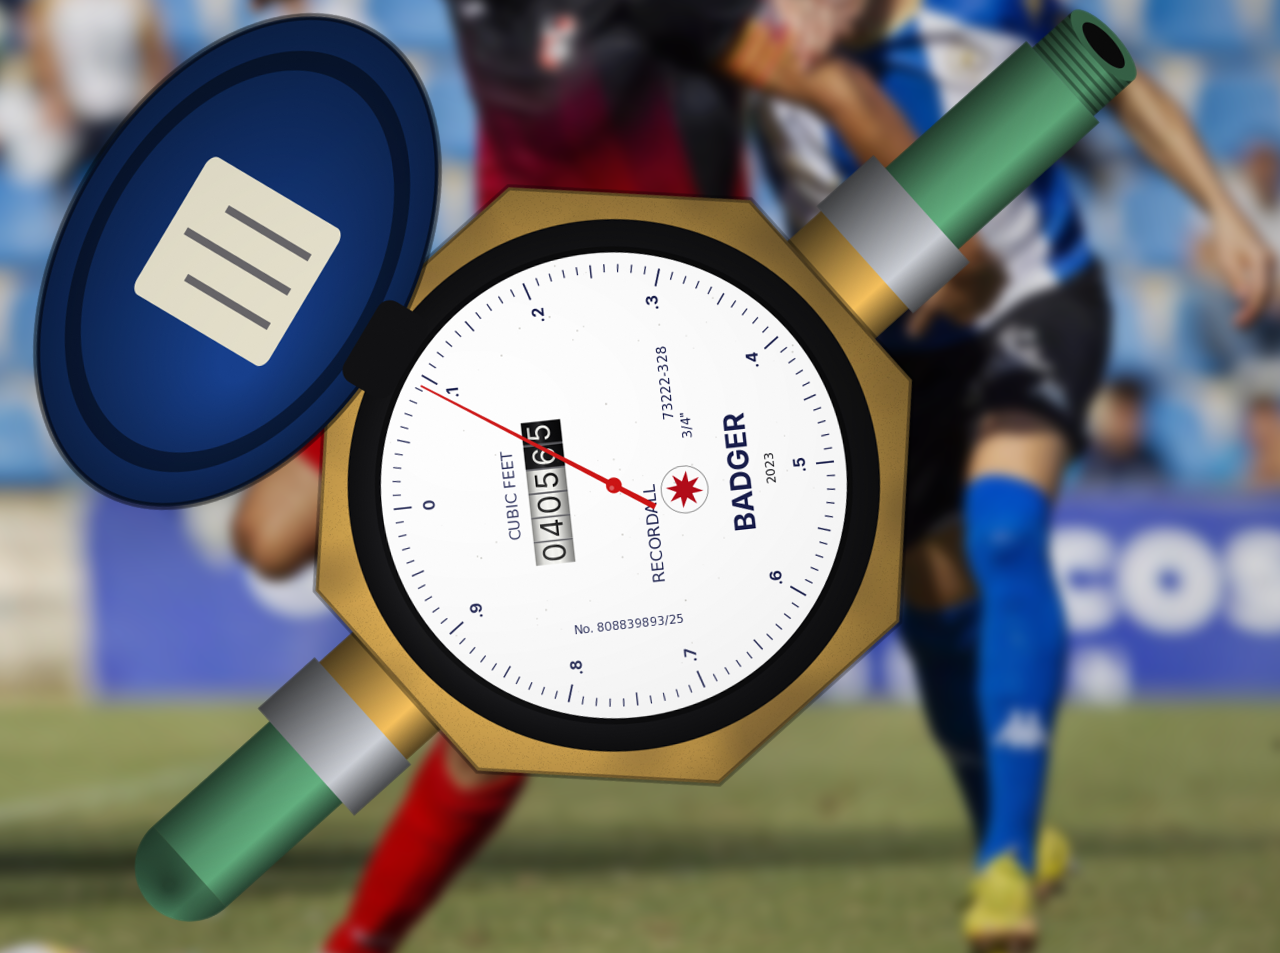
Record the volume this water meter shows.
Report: 40565.09 ft³
